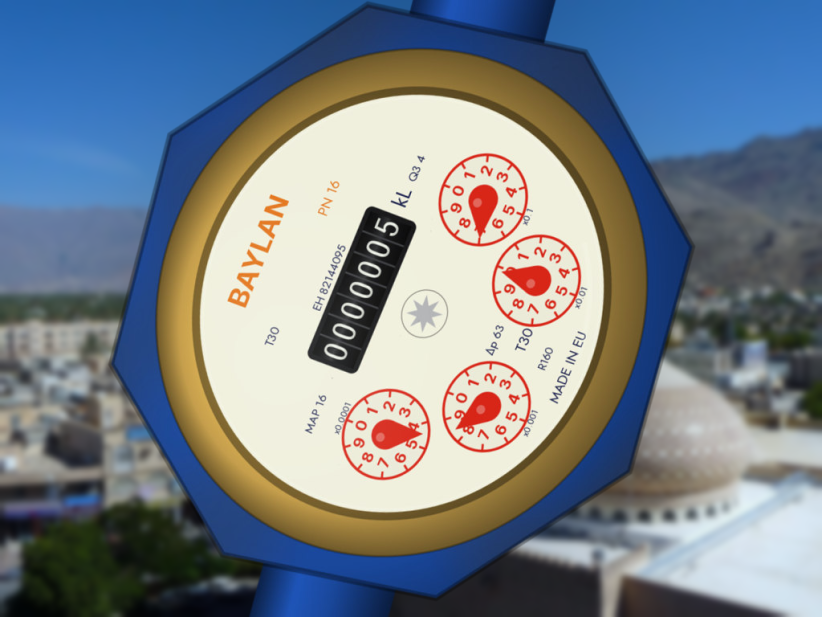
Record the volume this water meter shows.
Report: 5.6984 kL
